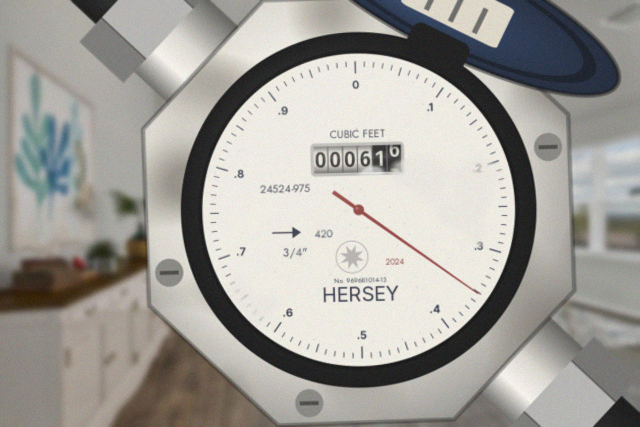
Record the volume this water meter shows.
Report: 616.35 ft³
